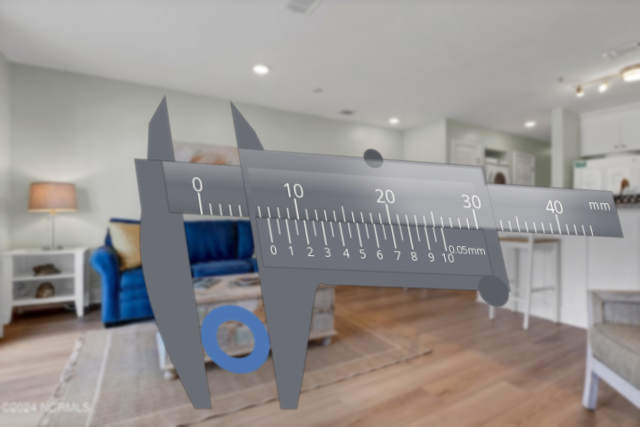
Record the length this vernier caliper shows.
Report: 6.8 mm
